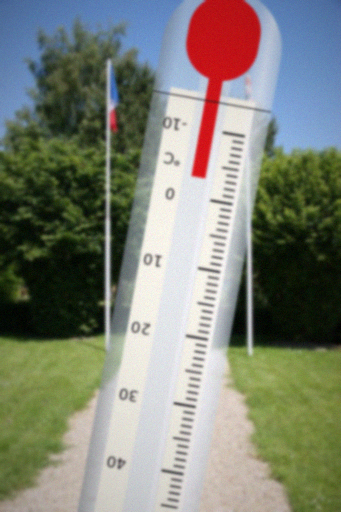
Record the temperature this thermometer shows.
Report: -3 °C
